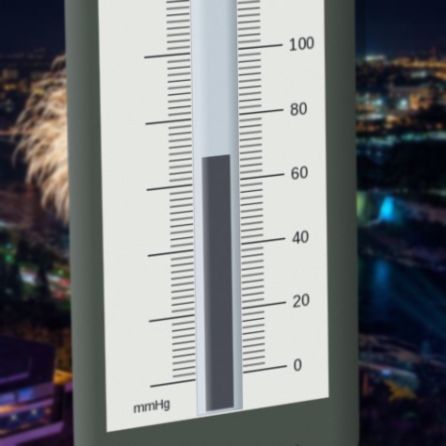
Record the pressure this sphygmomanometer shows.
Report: 68 mmHg
